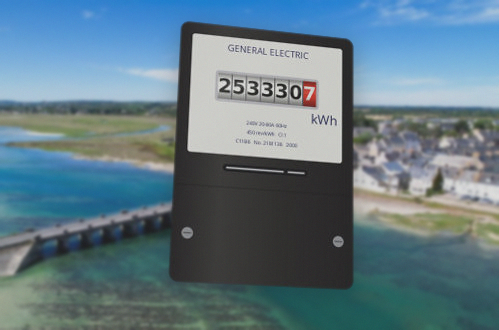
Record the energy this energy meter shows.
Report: 253330.7 kWh
